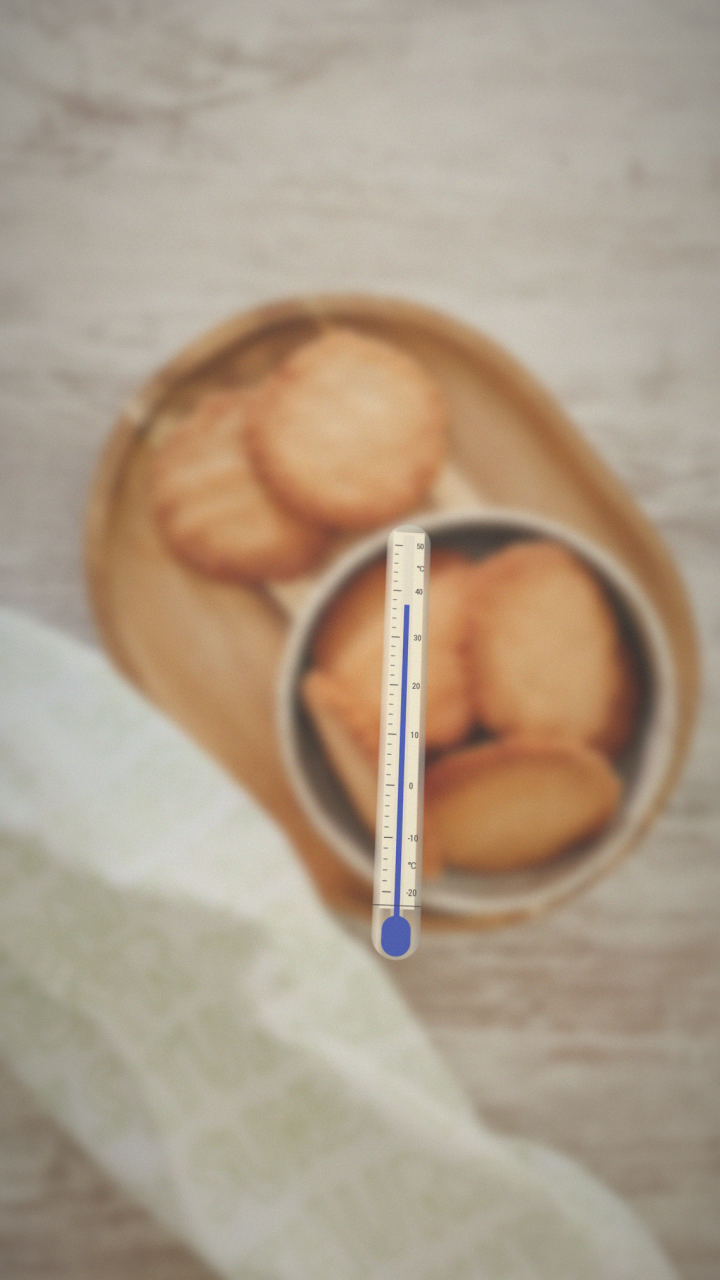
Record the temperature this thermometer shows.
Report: 37 °C
